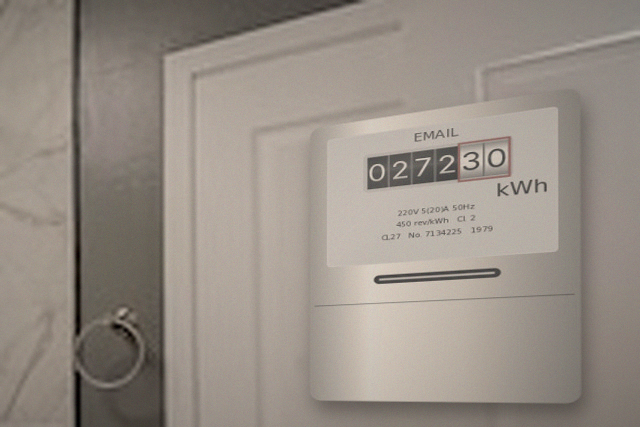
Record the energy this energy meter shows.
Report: 272.30 kWh
